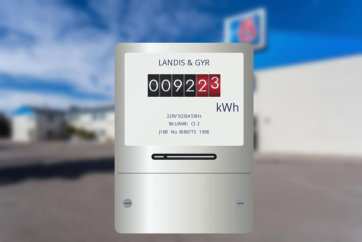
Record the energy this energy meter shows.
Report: 92.23 kWh
